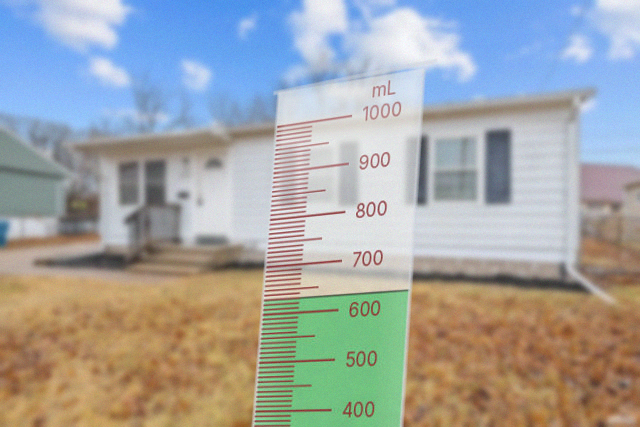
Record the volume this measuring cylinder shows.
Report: 630 mL
